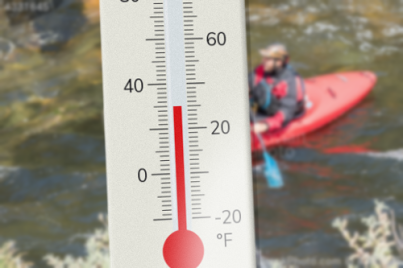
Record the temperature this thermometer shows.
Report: 30 °F
